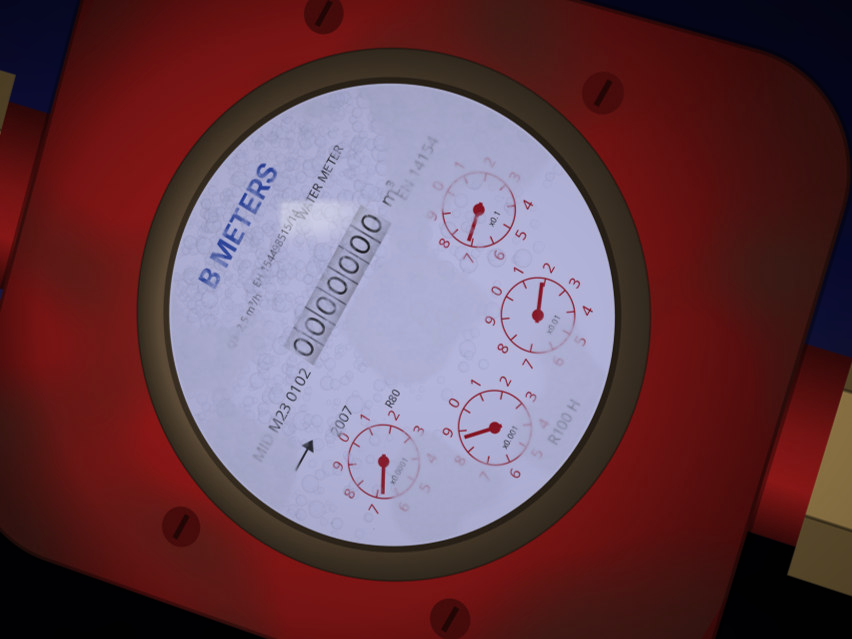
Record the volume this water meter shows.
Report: 0.7186 m³
